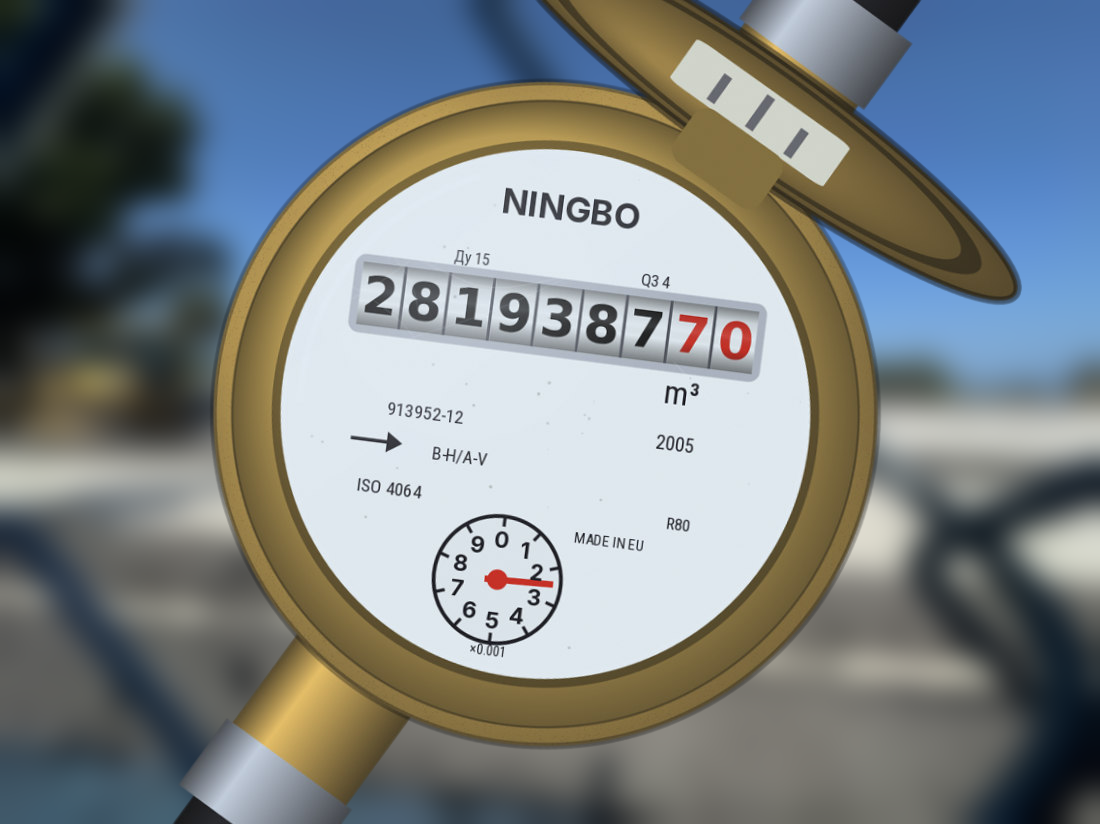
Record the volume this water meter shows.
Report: 2819387.702 m³
